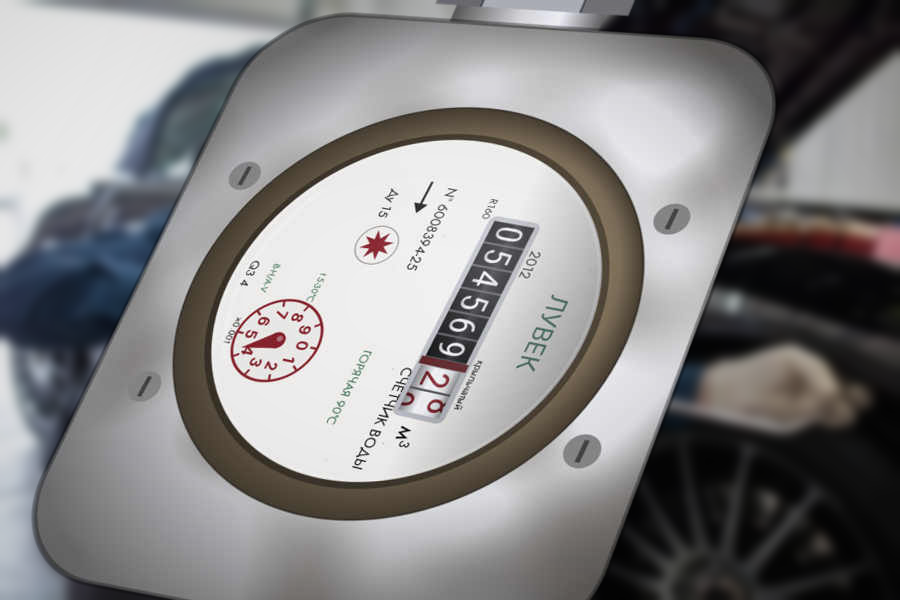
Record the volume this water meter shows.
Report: 54569.284 m³
